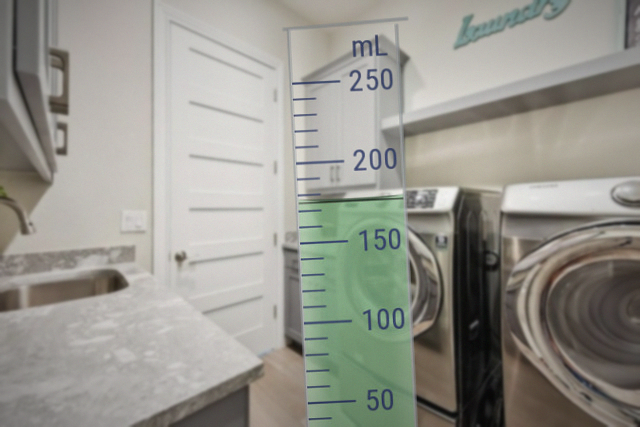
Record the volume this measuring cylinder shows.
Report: 175 mL
